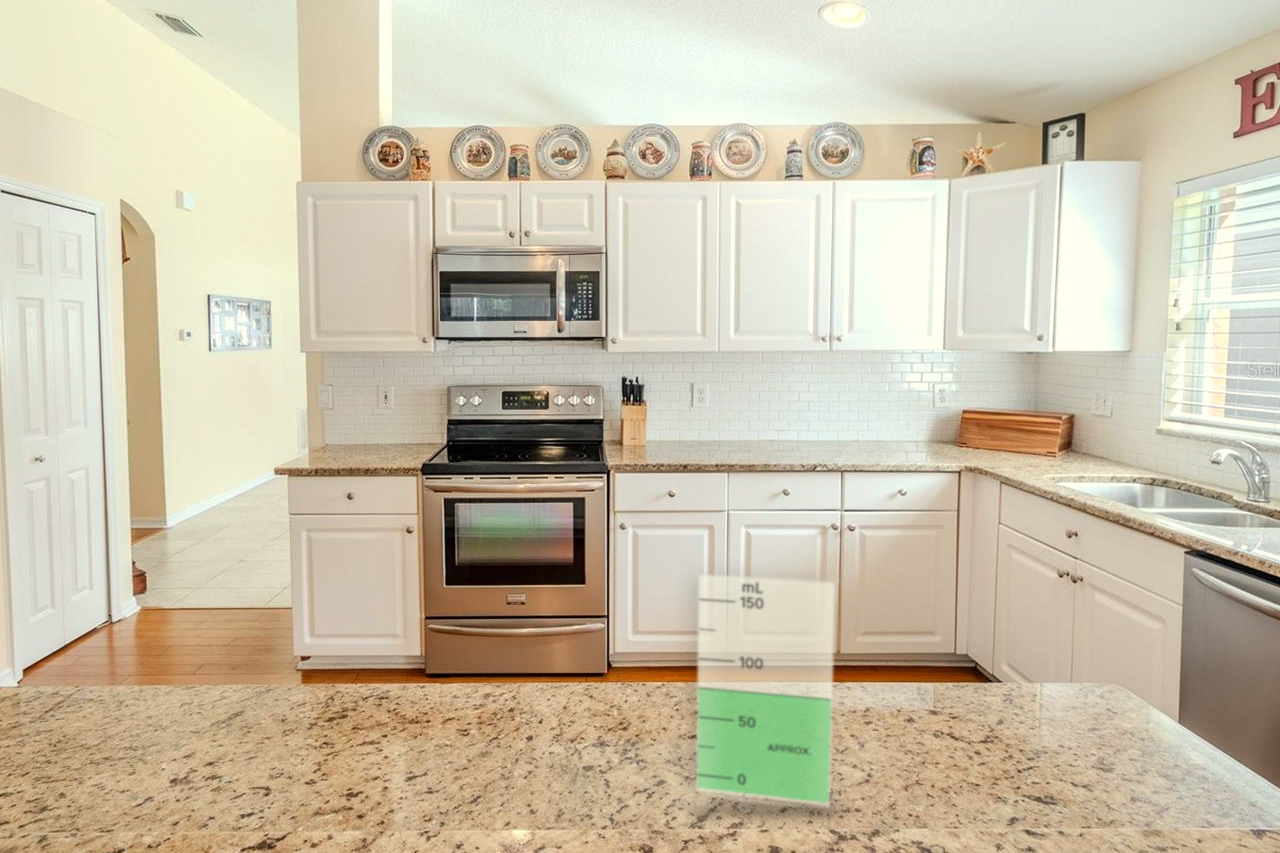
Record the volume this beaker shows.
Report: 75 mL
